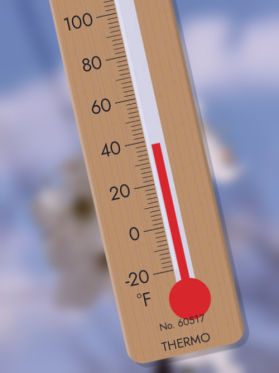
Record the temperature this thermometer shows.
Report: 38 °F
